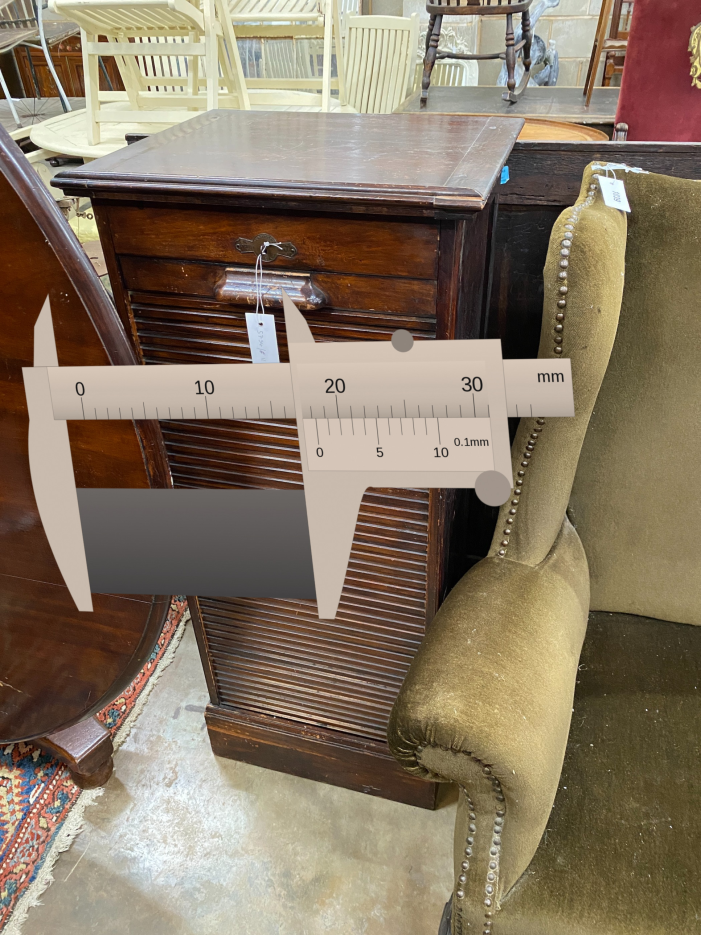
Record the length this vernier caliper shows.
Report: 18.3 mm
